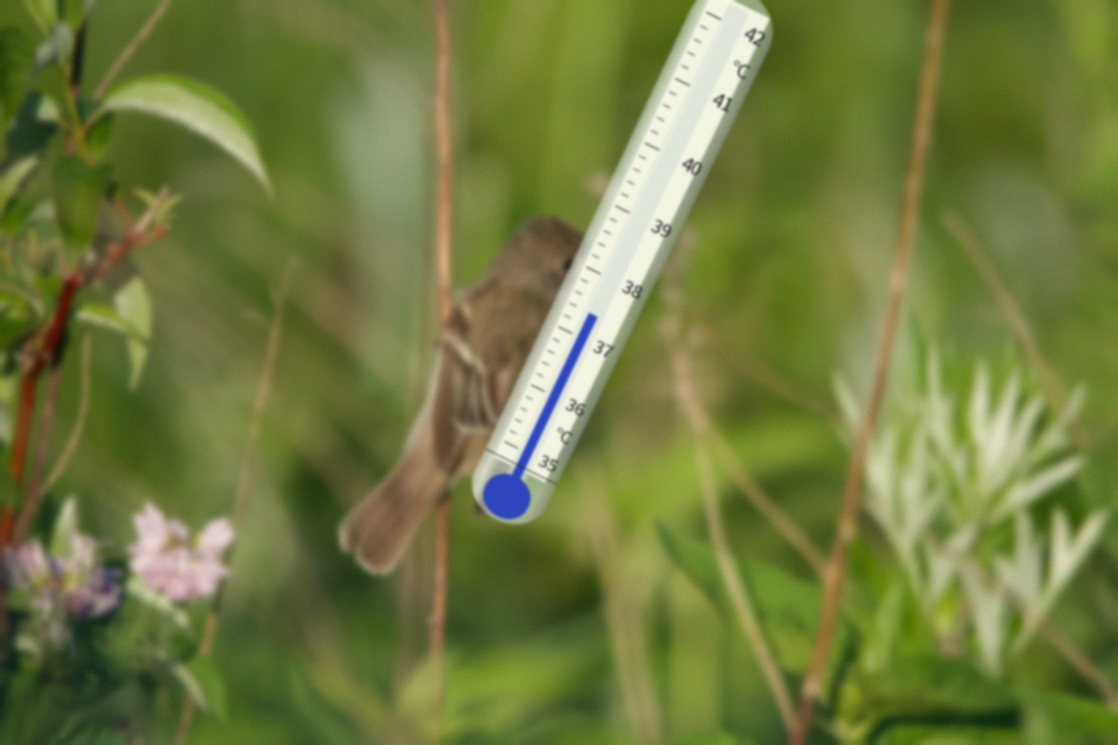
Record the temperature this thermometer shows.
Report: 37.4 °C
